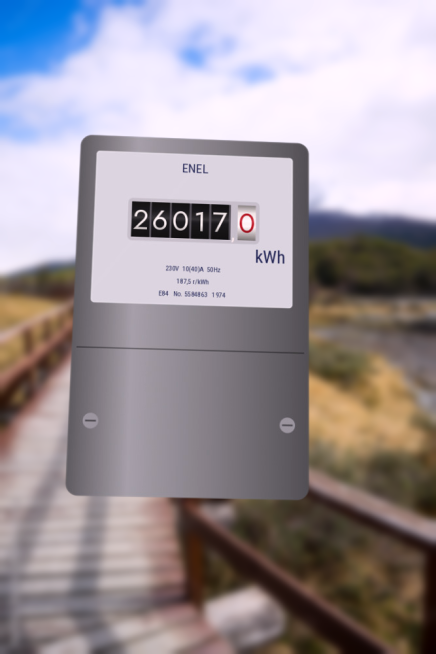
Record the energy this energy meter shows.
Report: 26017.0 kWh
